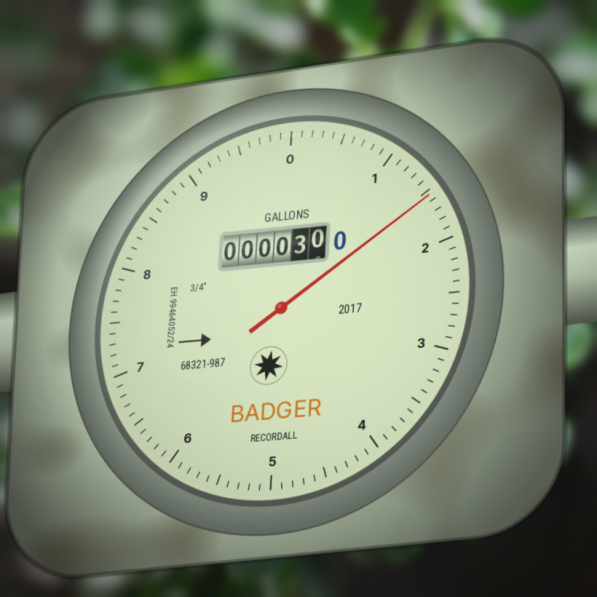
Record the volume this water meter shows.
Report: 301.5 gal
